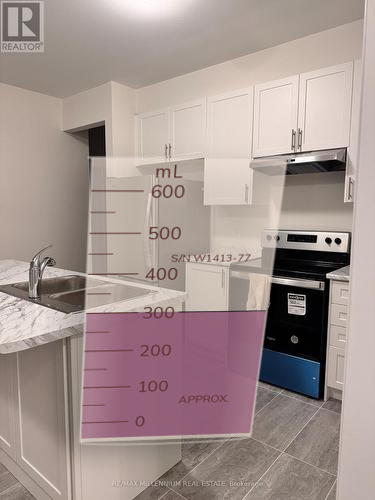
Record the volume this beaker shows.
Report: 300 mL
